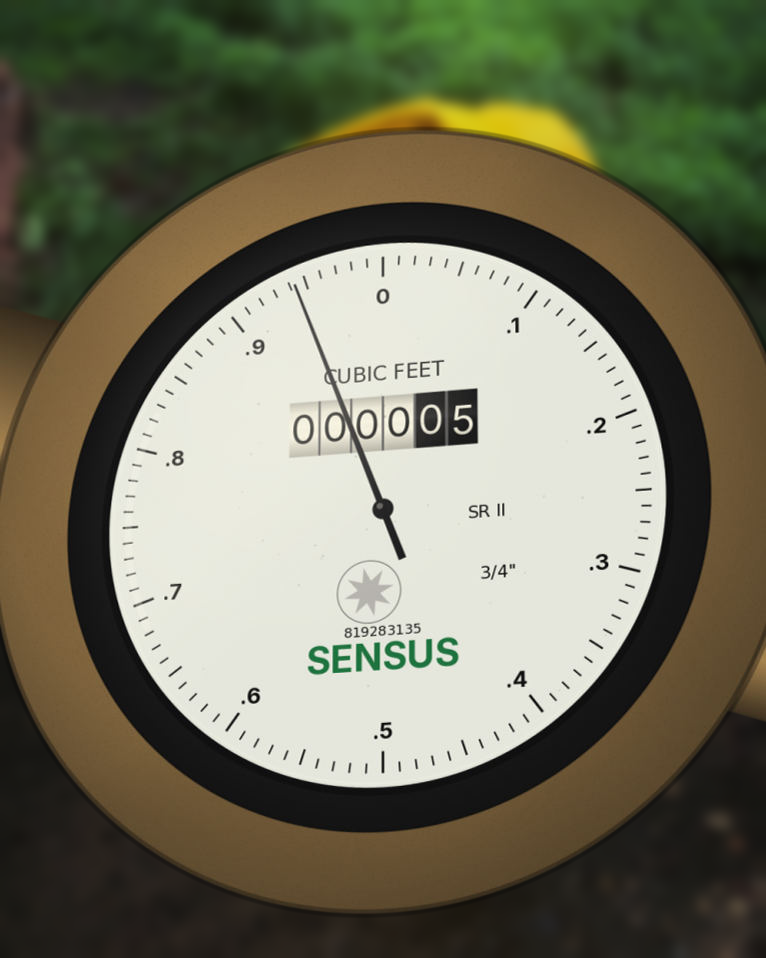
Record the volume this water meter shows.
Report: 4.94 ft³
